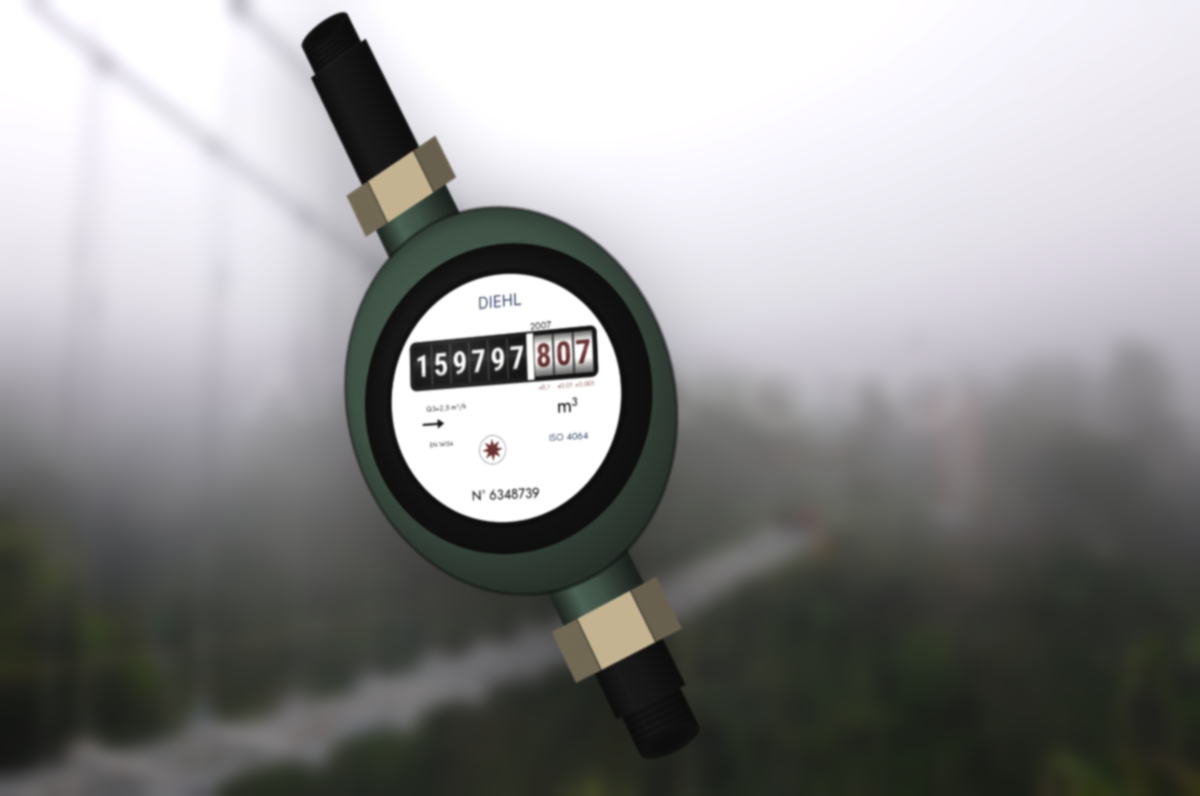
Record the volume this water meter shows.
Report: 159797.807 m³
